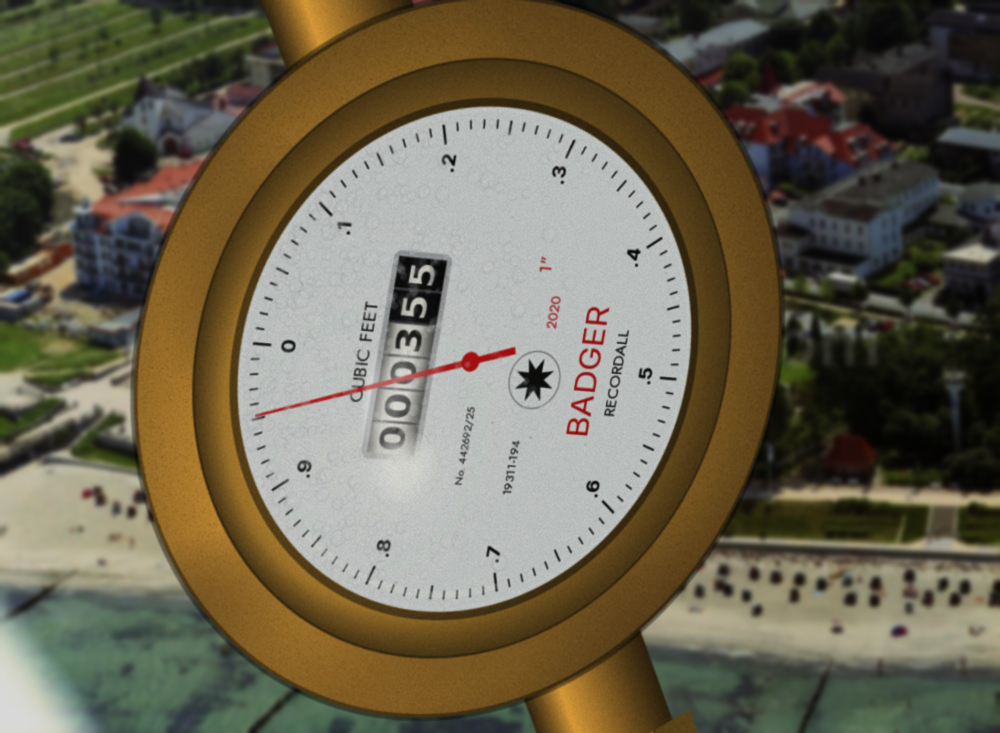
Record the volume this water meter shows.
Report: 354.95 ft³
